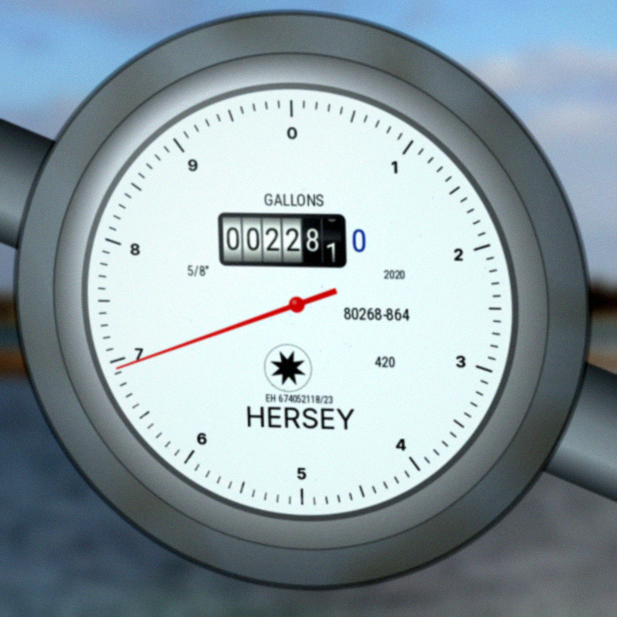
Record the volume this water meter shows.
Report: 22806.9 gal
